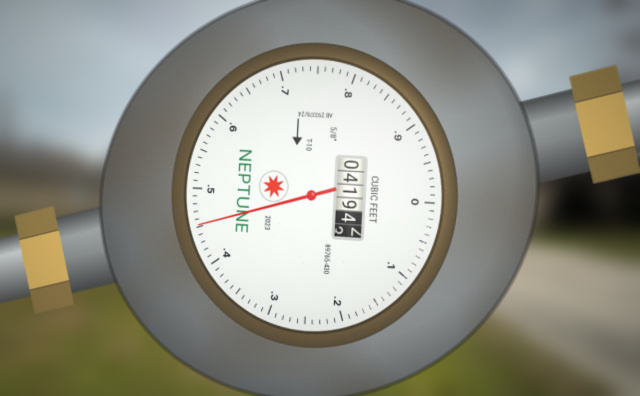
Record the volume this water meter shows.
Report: 41942.45 ft³
